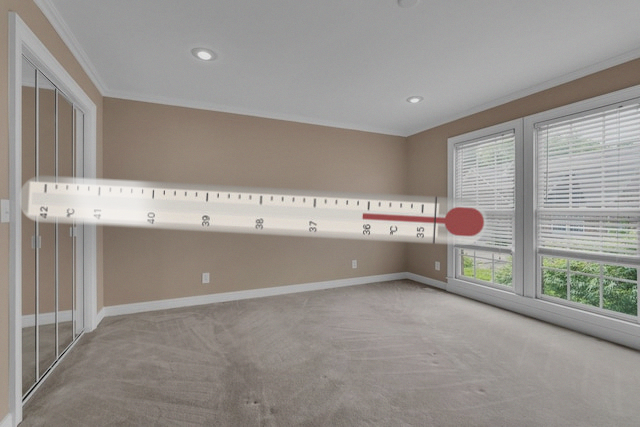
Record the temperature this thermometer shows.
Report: 36.1 °C
